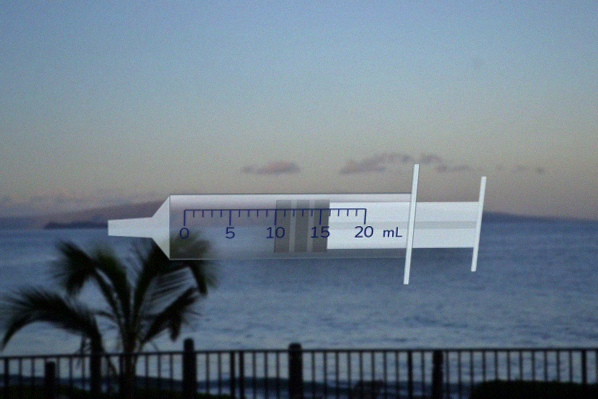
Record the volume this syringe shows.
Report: 10 mL
